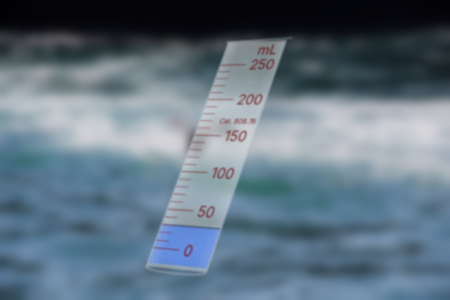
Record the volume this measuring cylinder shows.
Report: 30 mL
